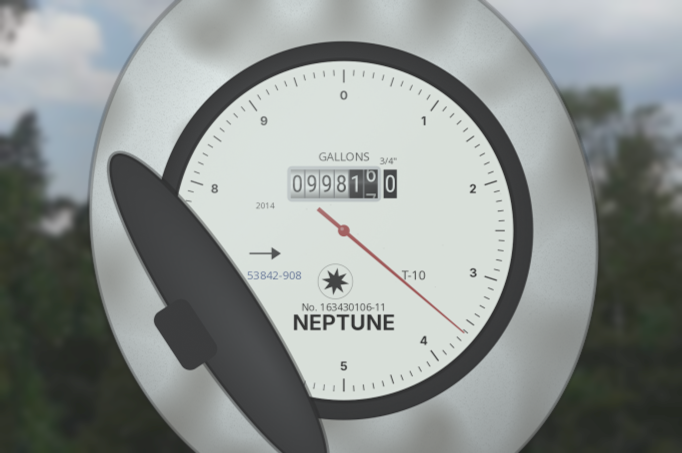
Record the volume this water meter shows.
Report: 998163.6 gal
